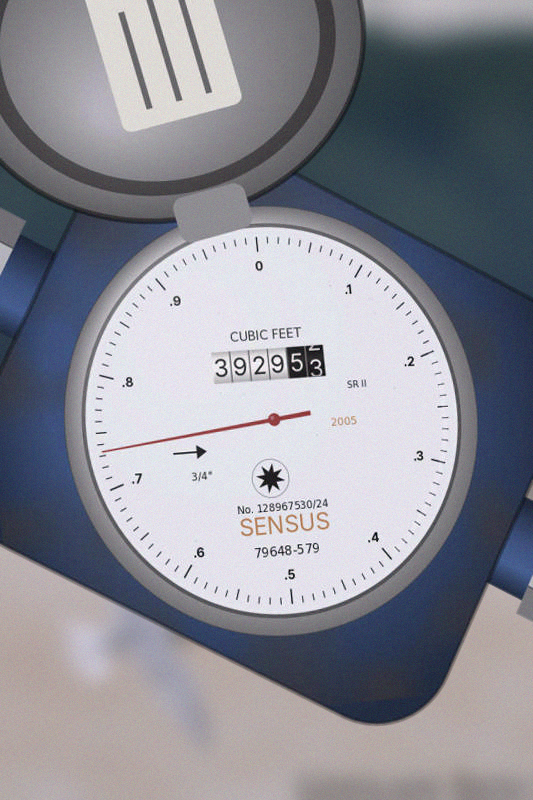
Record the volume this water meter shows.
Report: 392952.73 ft³
